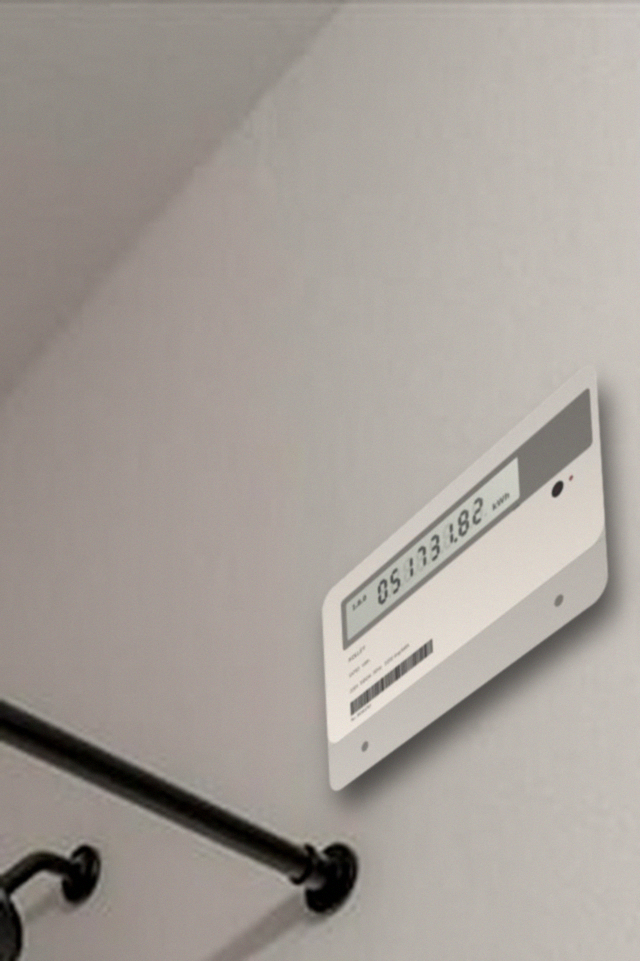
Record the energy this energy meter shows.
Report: 51731.82 kWh
